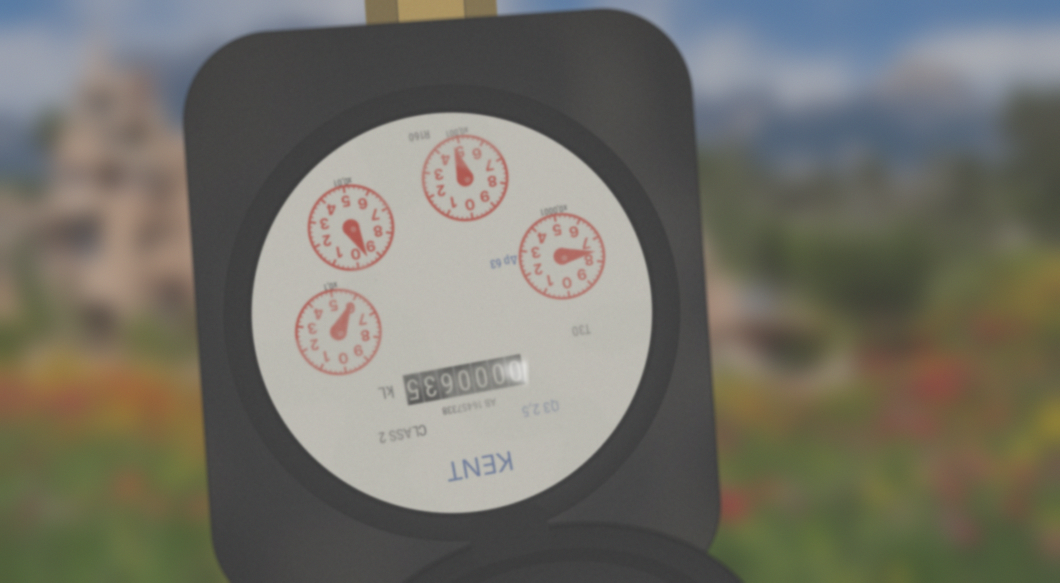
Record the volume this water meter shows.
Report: 635.5947 kL
